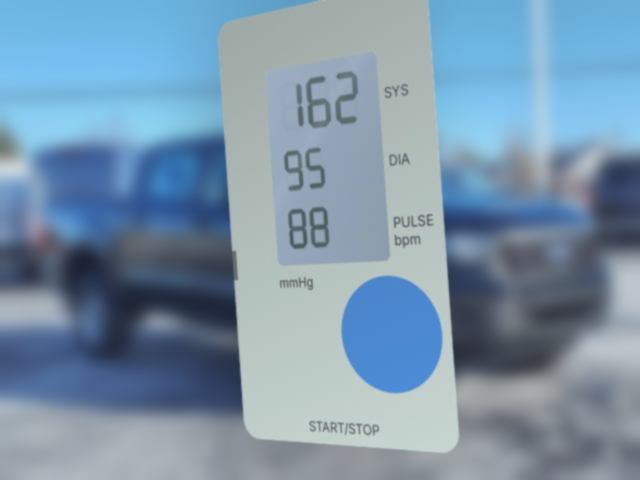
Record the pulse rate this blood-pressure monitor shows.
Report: 88 bpm
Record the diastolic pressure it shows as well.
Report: 95 mmHg
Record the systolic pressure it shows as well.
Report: 162 mmHg
